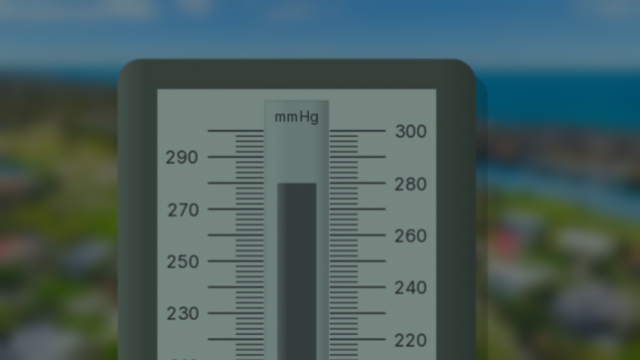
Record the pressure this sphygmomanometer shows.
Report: 280 mmHg
